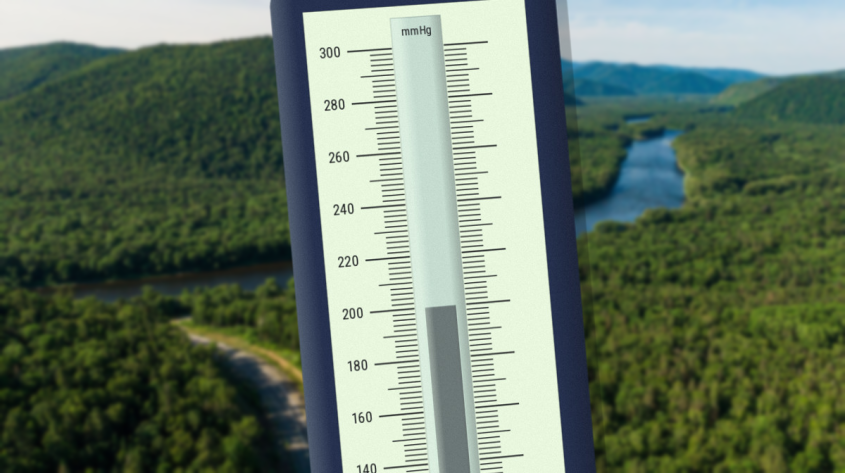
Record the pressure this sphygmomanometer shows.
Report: 200 mmHg
